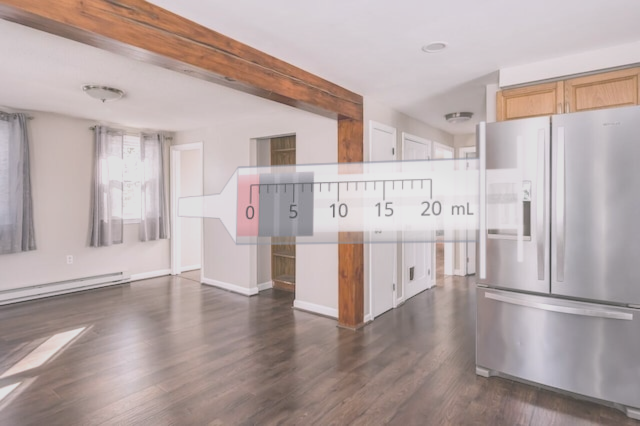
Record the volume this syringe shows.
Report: 1 mL
